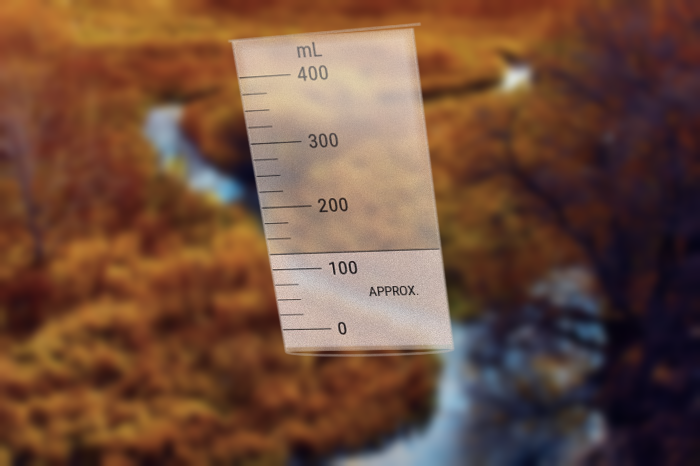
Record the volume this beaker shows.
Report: 125 mL
